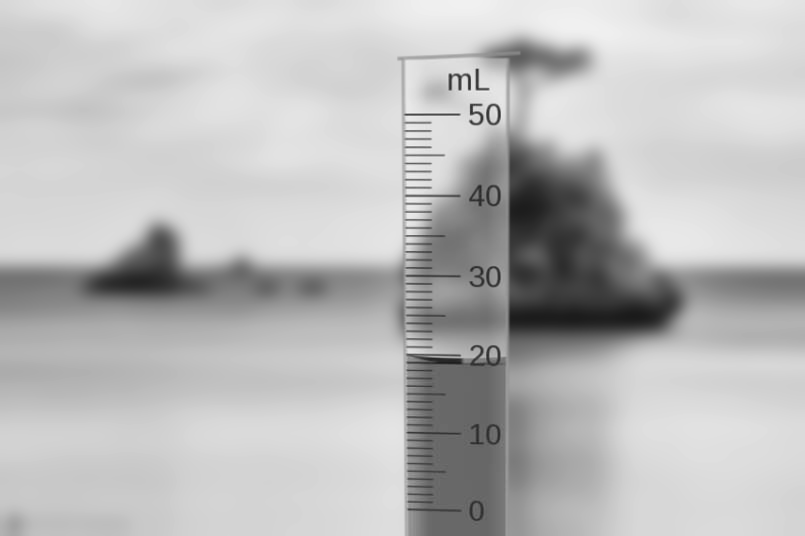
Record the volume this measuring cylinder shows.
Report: 19 mL
